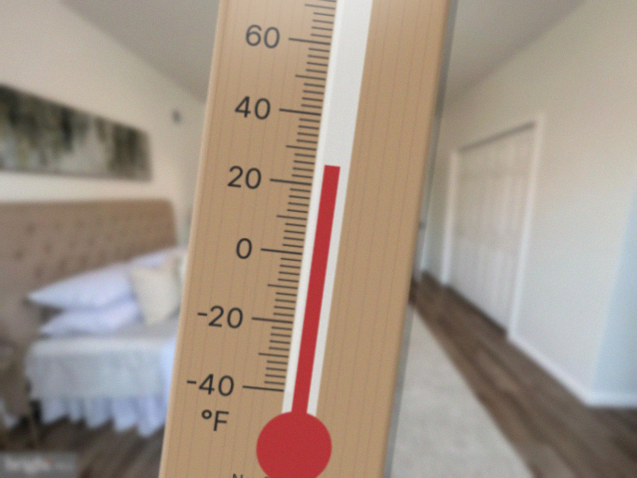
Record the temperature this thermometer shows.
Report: 26 °F
